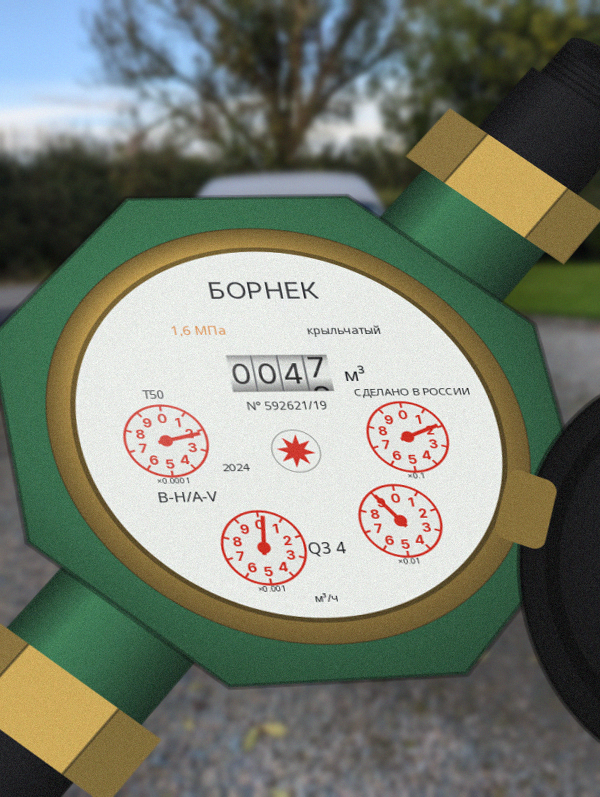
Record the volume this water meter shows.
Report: 47.1902 m³
